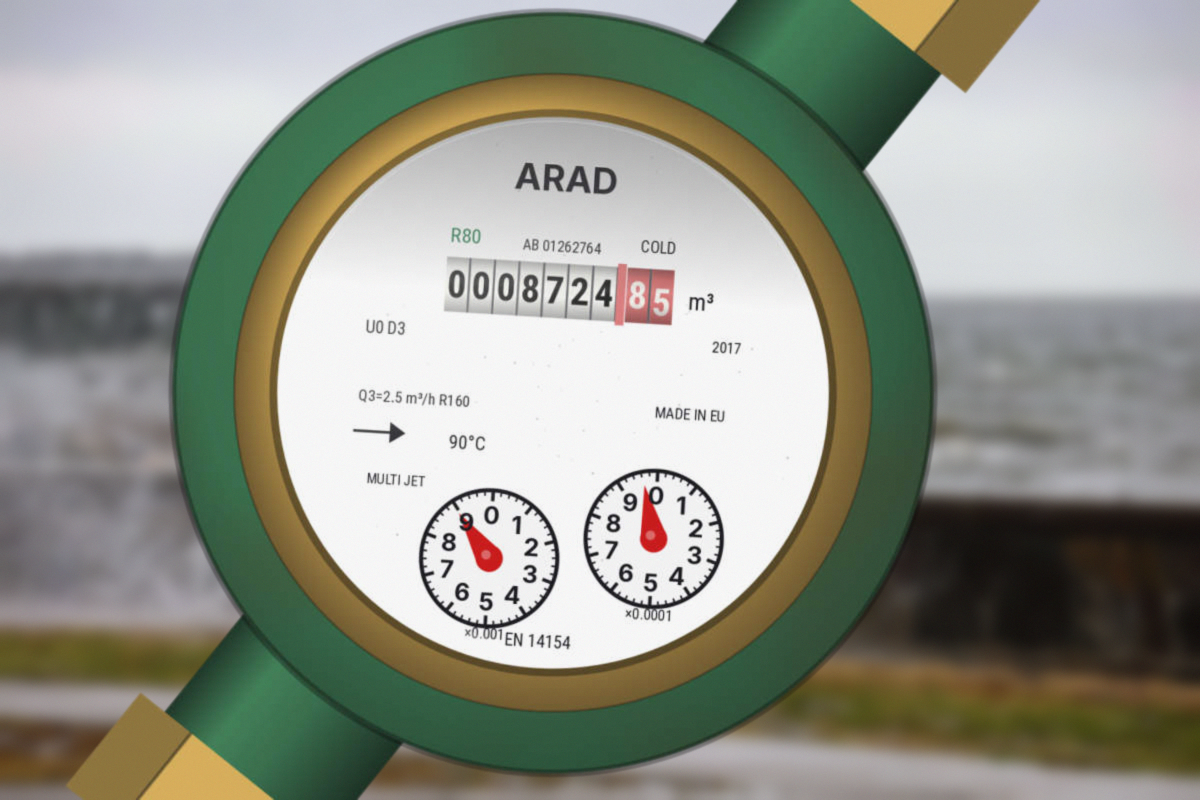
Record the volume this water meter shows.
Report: 8724.8489 m³
